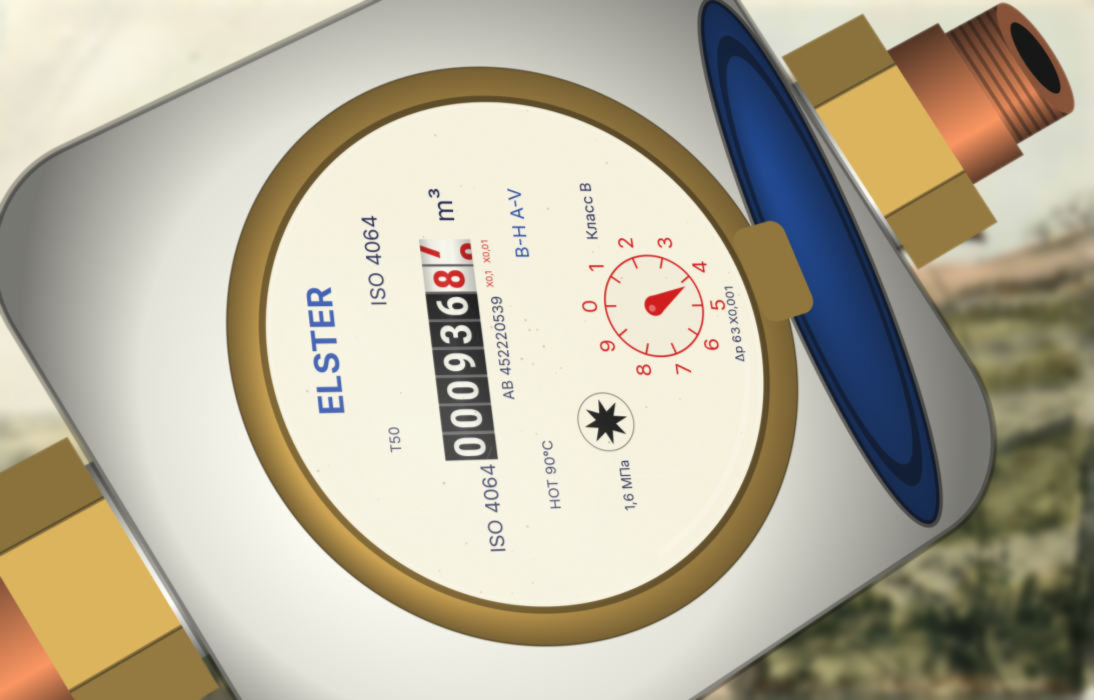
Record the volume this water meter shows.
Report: 936.874 m³
